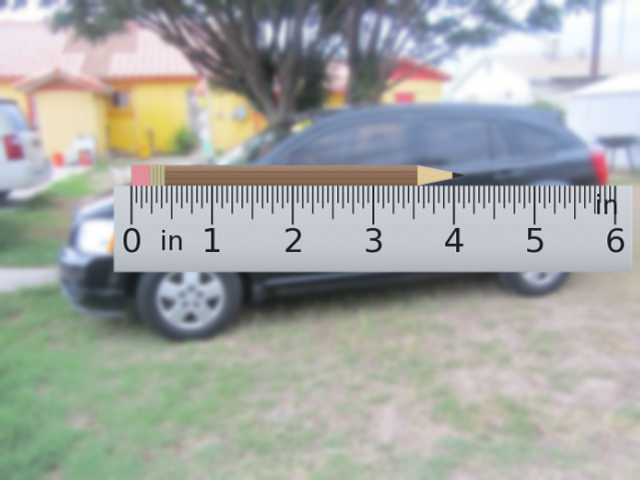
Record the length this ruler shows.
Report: 4.125 in
